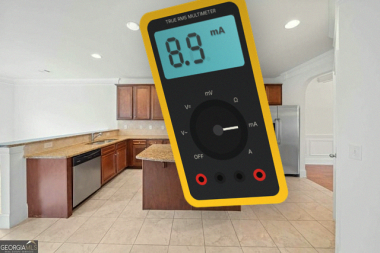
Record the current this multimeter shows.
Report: 8.9 mA
